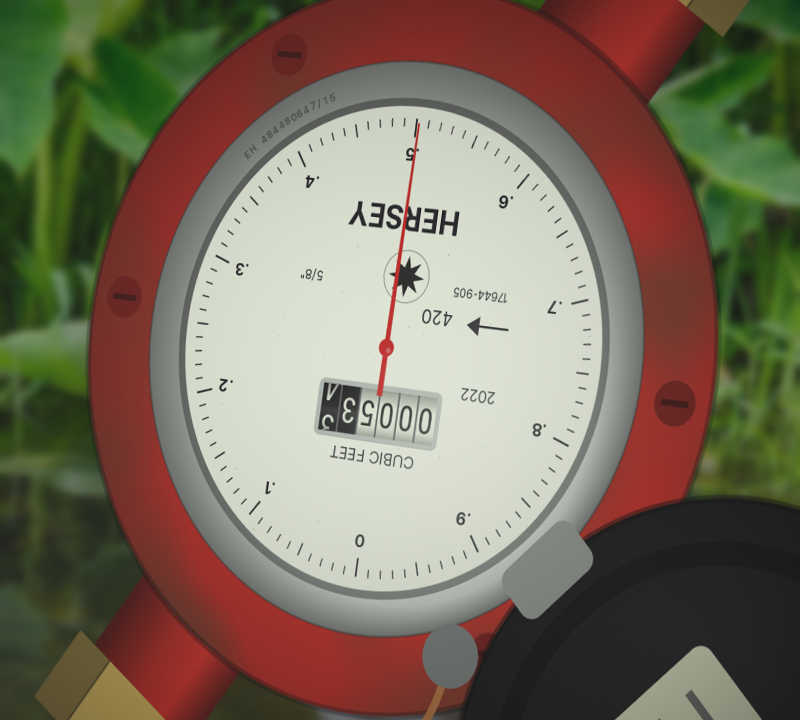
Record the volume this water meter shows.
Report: 533.50 ft³
